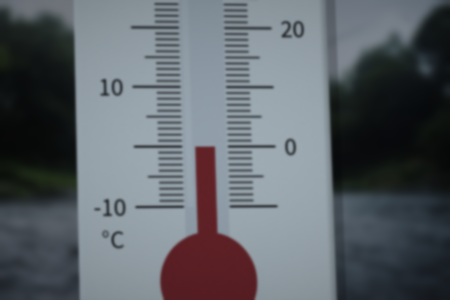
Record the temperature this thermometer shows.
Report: 0 °C
